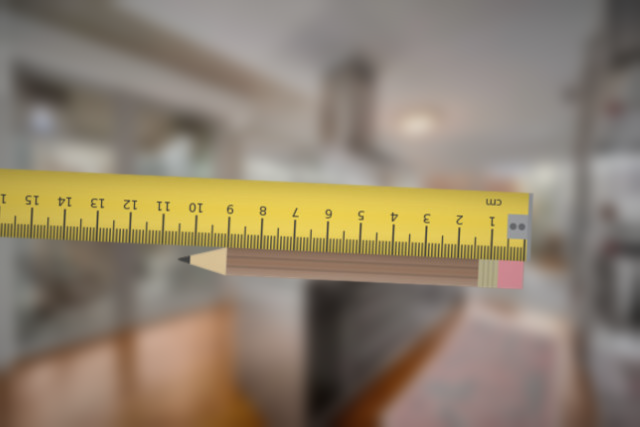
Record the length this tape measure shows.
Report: 10.5 cm
